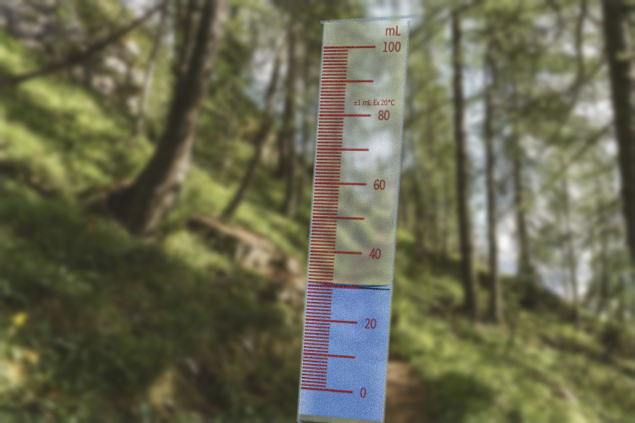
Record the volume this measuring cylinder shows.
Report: 30 mL
